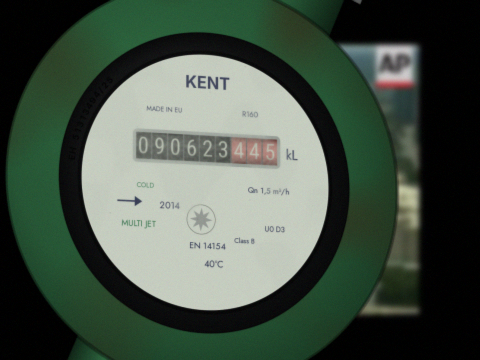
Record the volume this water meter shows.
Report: 90623.445 kL
